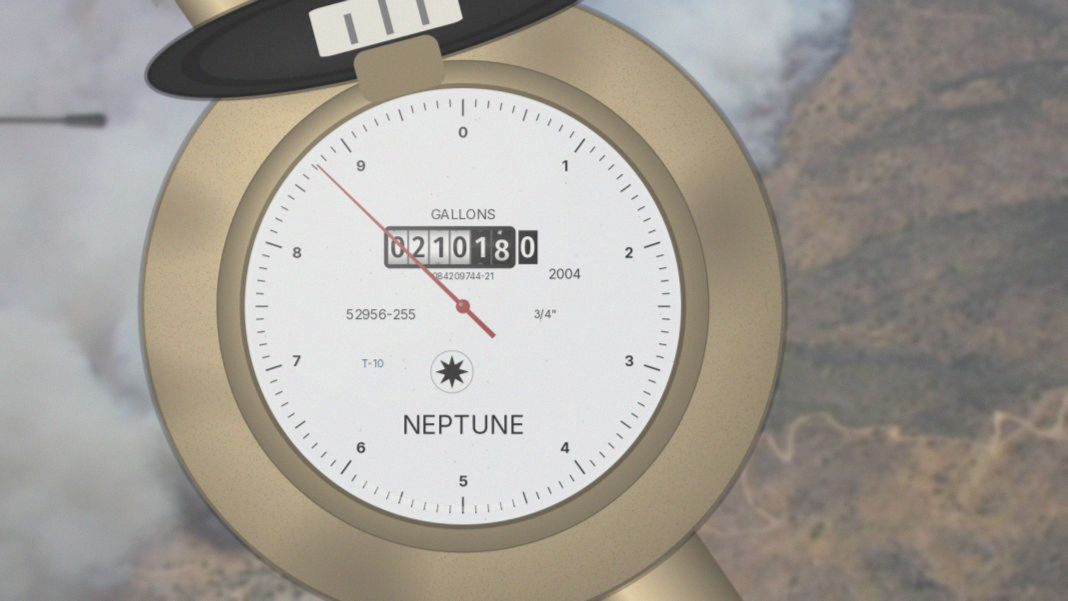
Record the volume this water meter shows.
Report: 210178.7 gal
